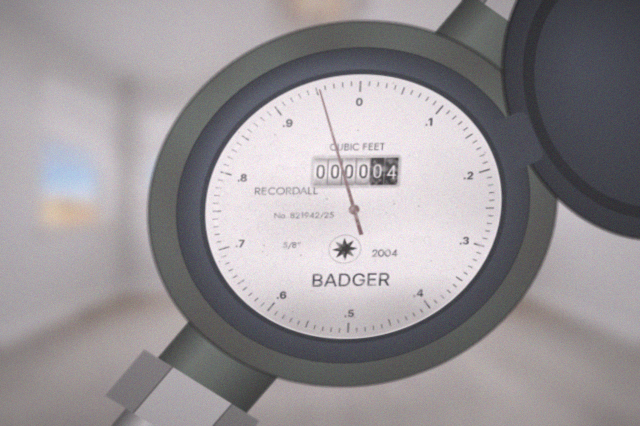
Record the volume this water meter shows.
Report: 3.95 ft³
